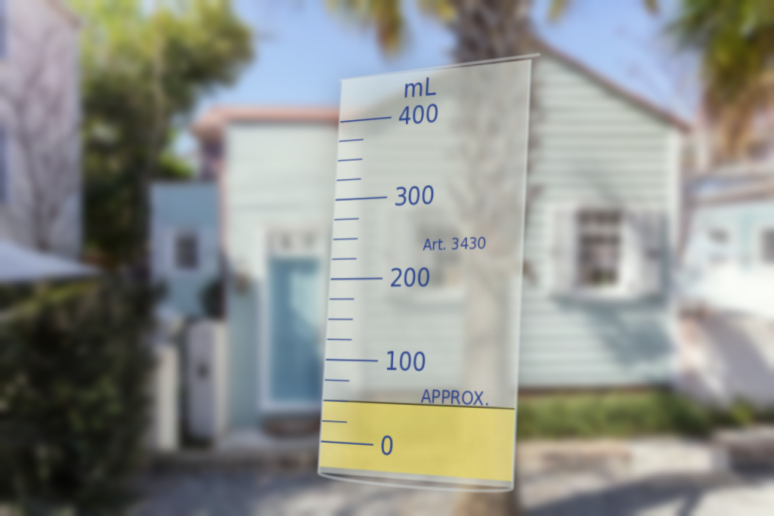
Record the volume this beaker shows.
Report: 50 mL
